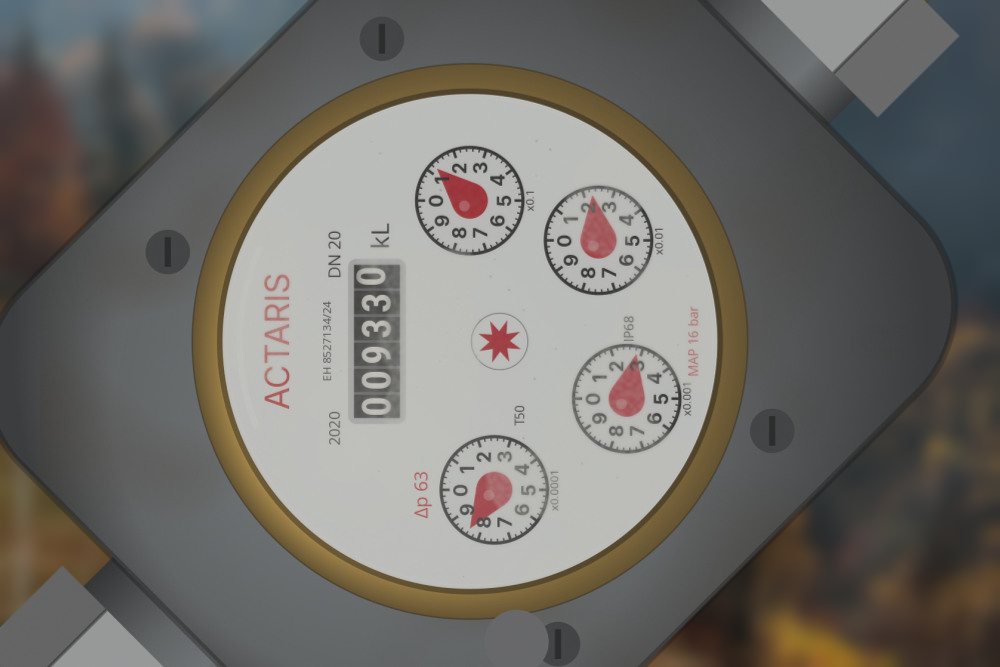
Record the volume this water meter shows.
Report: 9330.1228 kL
